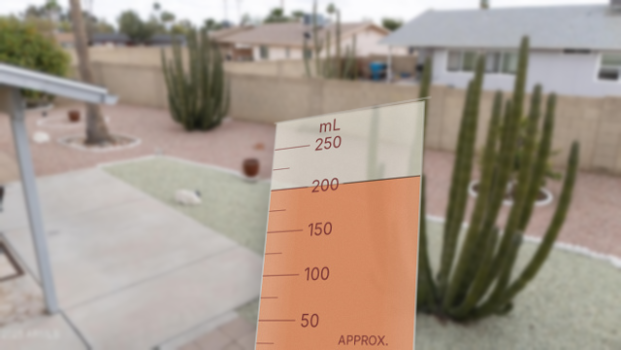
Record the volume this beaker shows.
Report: 200 mL
